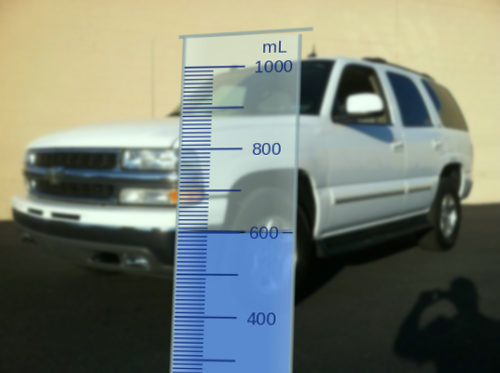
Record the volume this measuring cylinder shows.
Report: 600 mL
